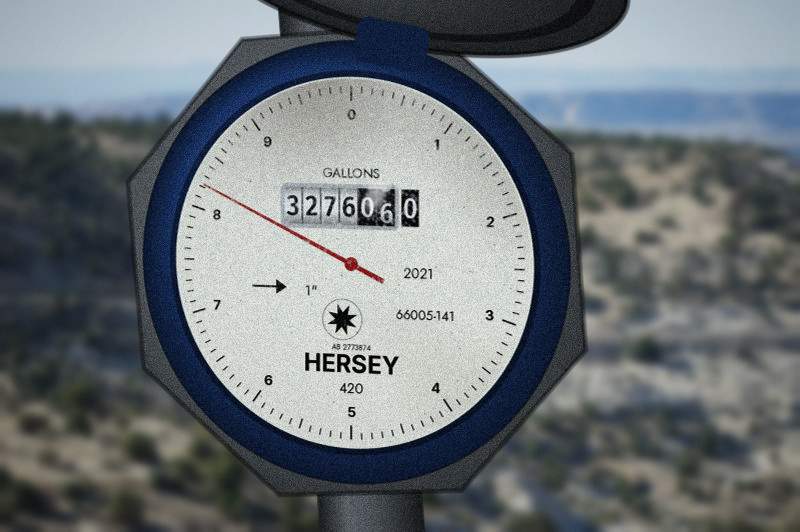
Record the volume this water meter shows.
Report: 3276058.2 gal
